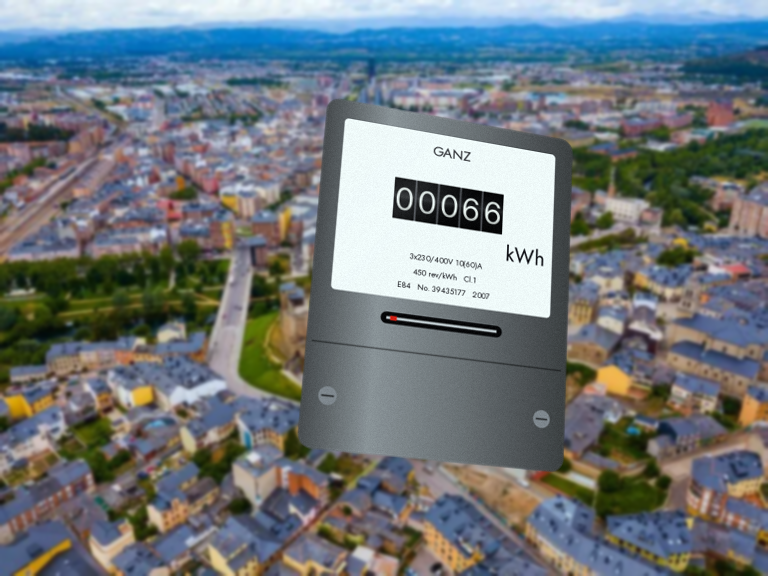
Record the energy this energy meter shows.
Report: 66 kWh
